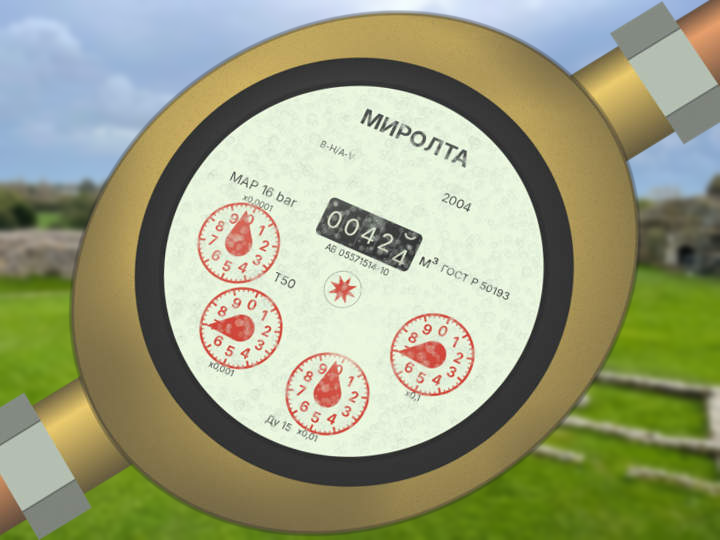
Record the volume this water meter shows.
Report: 423.6969 m³
